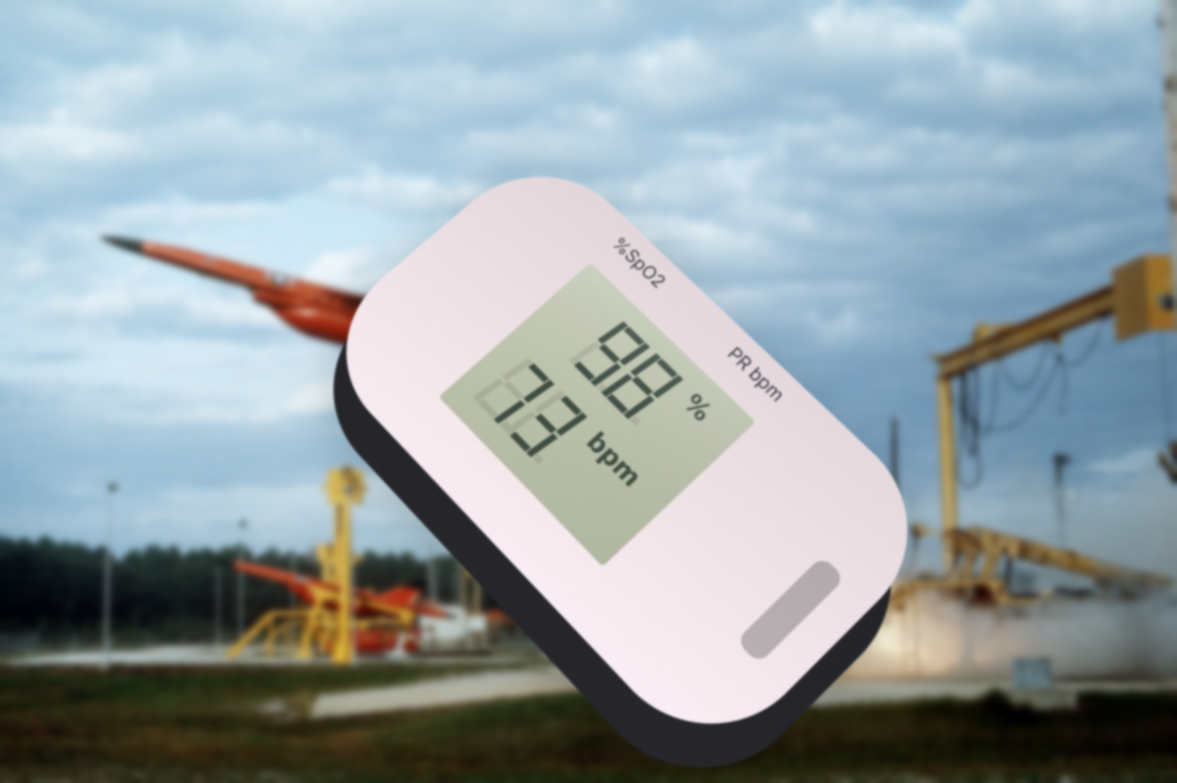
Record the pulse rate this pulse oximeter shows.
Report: 73 bpm
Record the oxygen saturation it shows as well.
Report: 98 %
